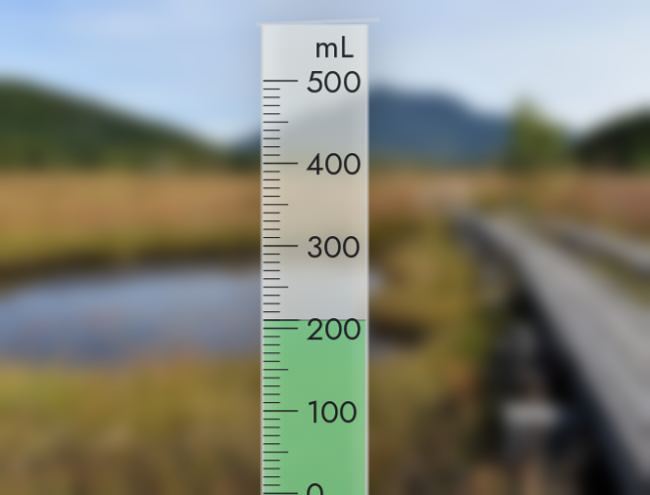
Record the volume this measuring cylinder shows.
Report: 210 mL
